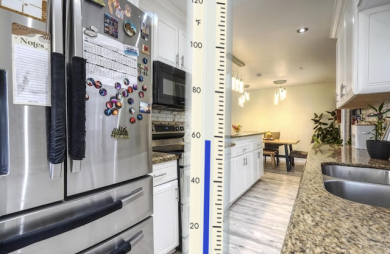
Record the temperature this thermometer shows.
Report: 58 °F
